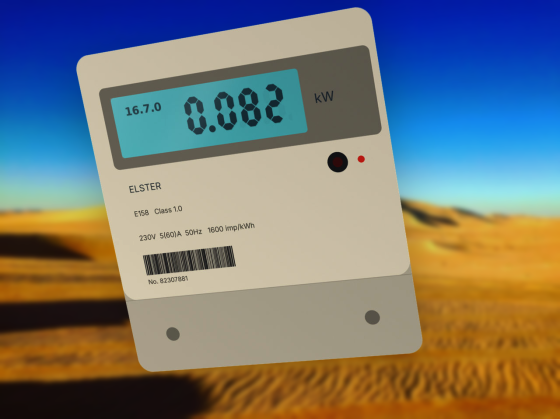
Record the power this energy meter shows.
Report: 0.082 kW
